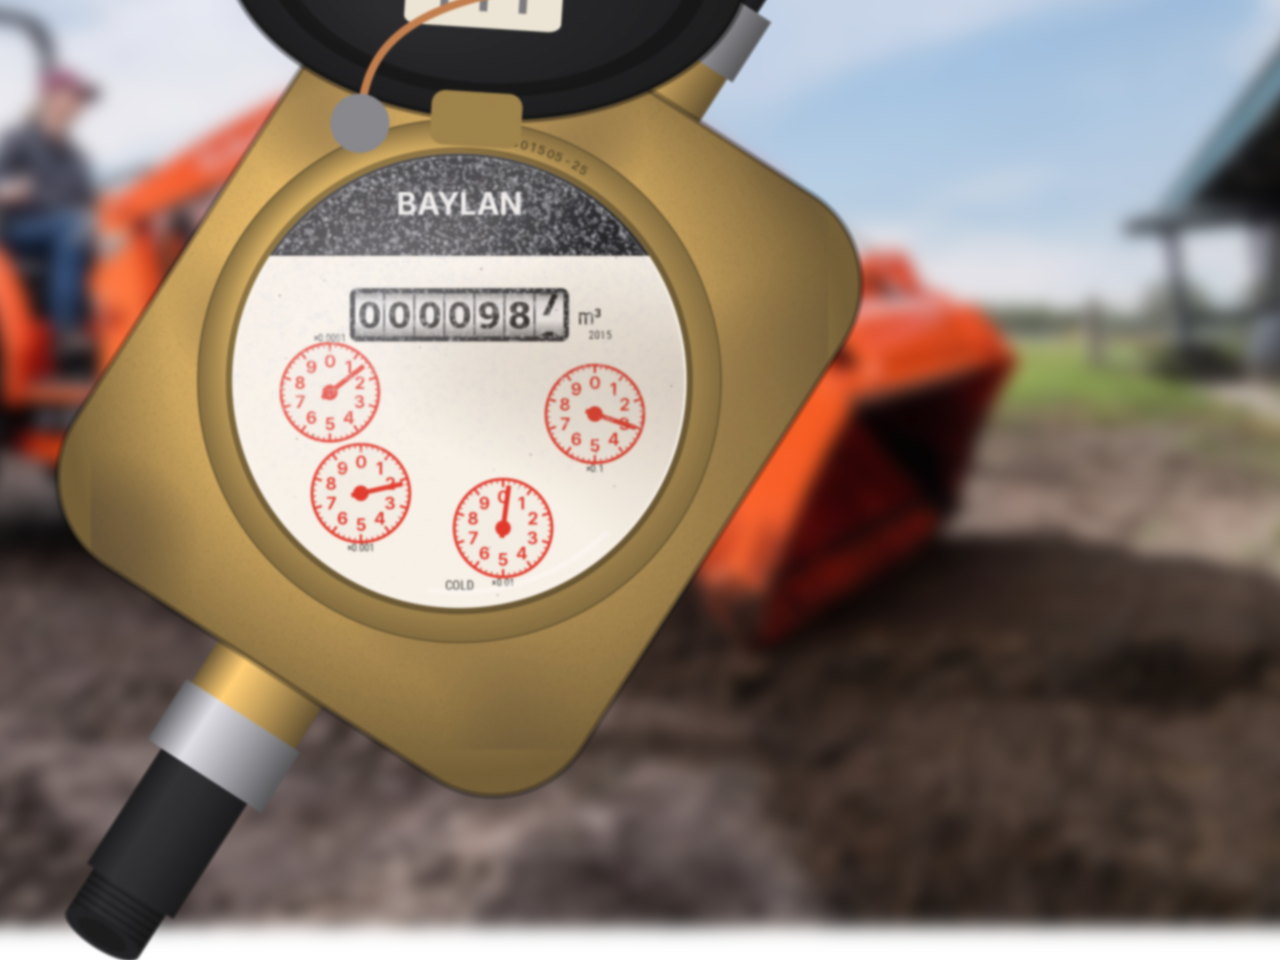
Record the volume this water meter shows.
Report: 987.3021 m³
